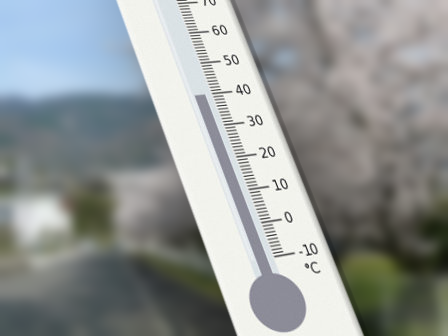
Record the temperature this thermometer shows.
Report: 40 °C
